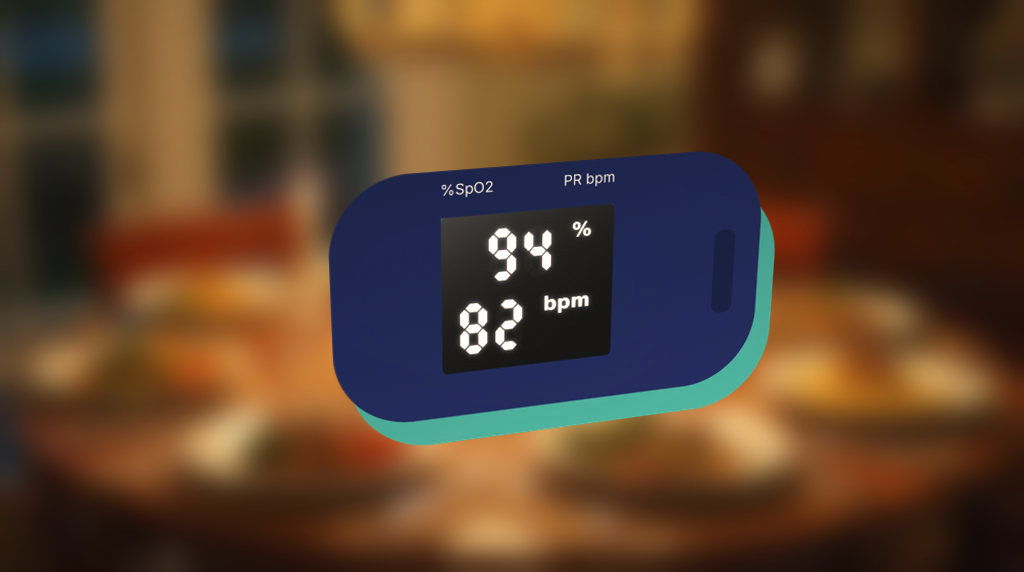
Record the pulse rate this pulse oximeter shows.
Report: 82 bpm
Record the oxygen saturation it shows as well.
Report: 94 %
